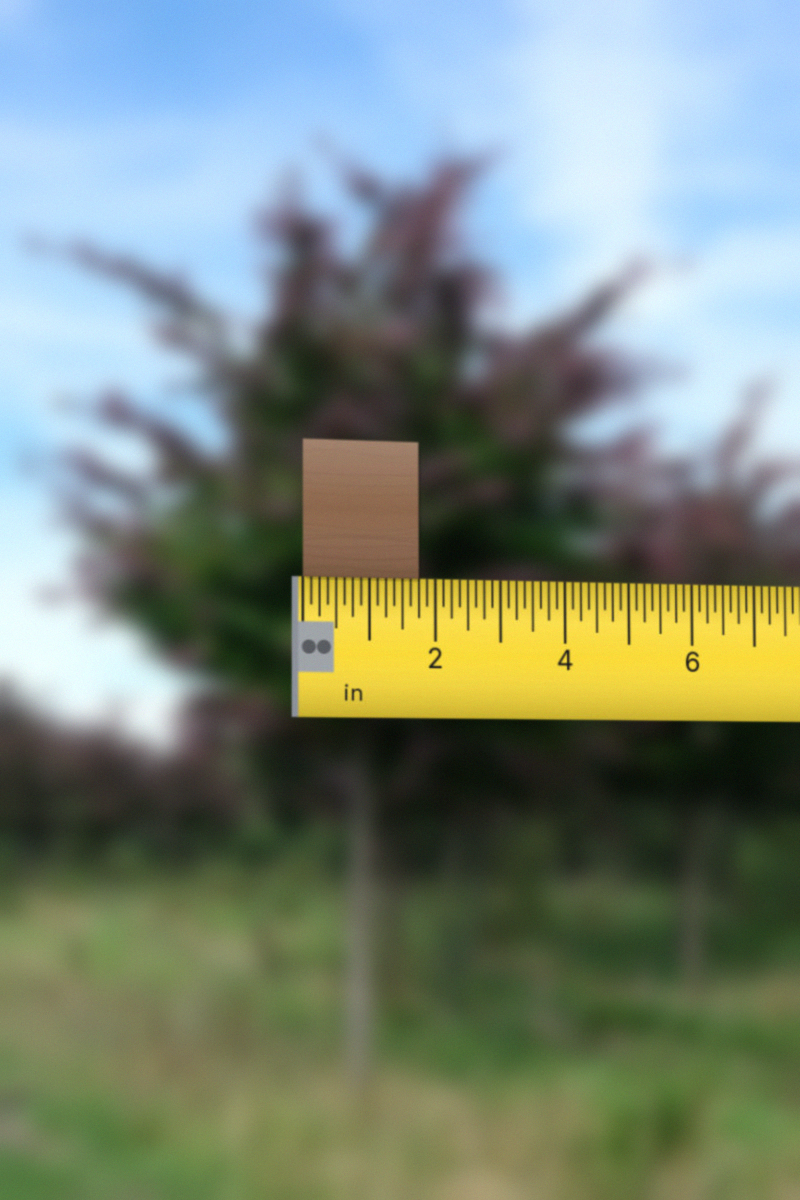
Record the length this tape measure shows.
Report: 1.75 in
